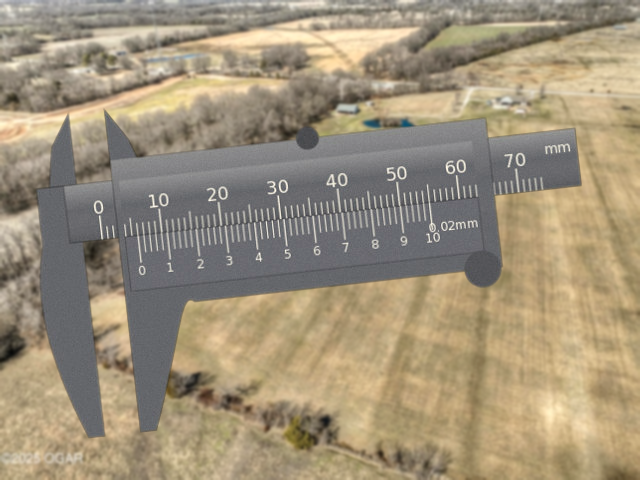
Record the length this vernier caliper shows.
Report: 6.0 mm
